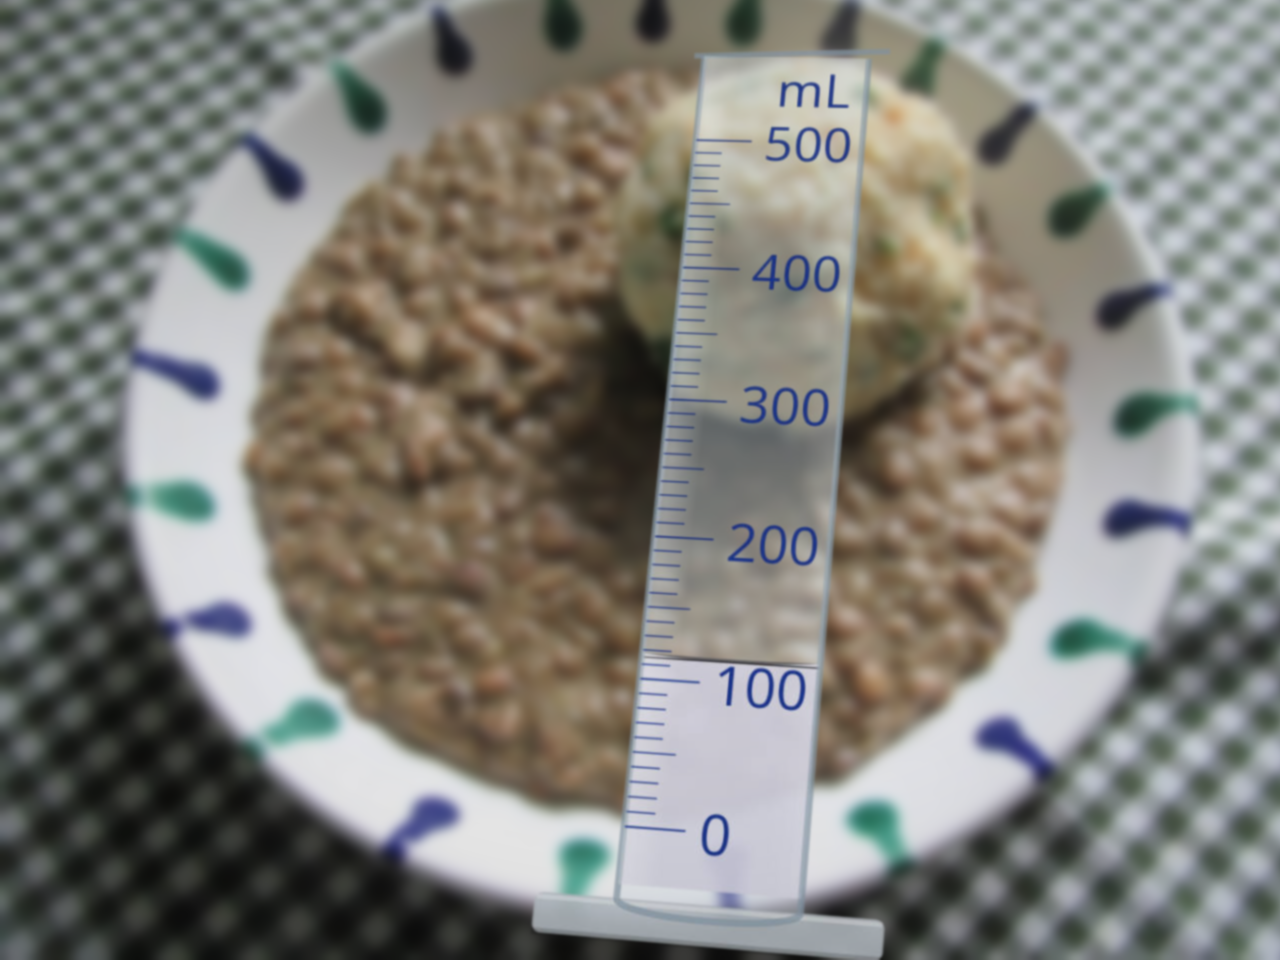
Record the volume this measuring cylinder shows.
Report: 115 mL
